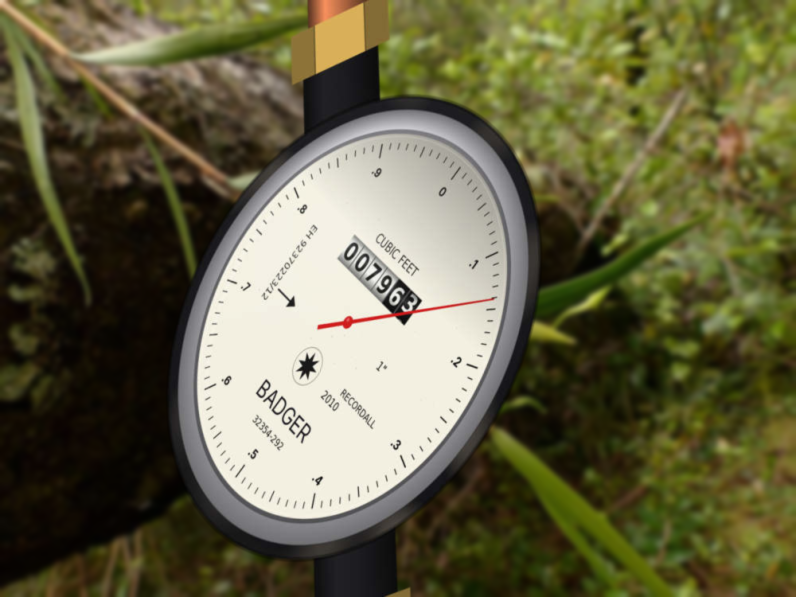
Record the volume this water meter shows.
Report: 7963.14 ft³
